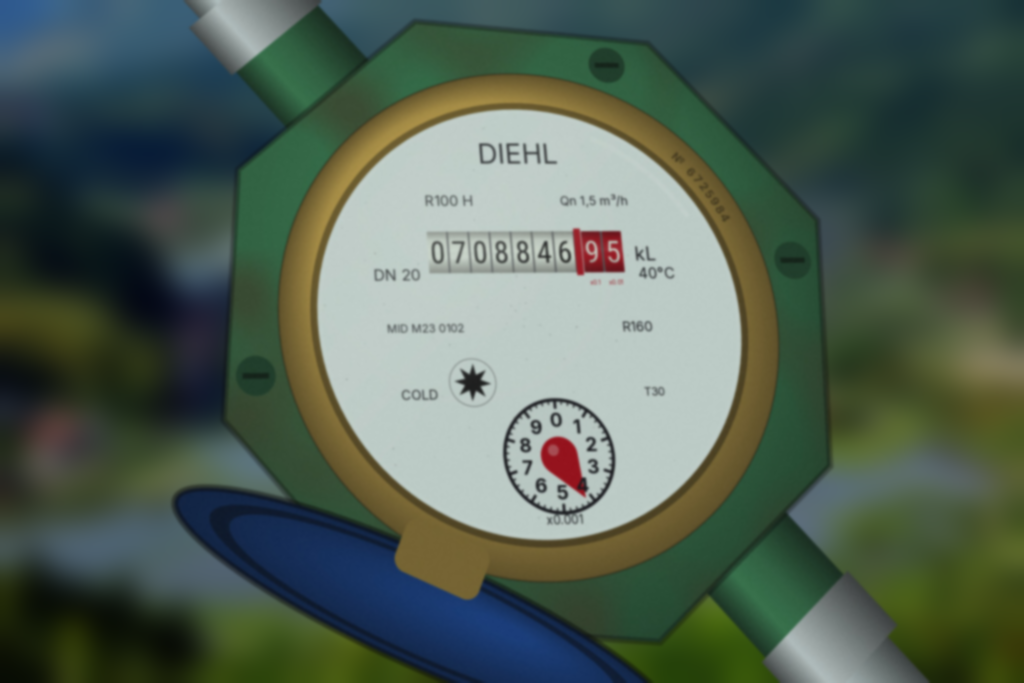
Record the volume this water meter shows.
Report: 708846.954 kL
